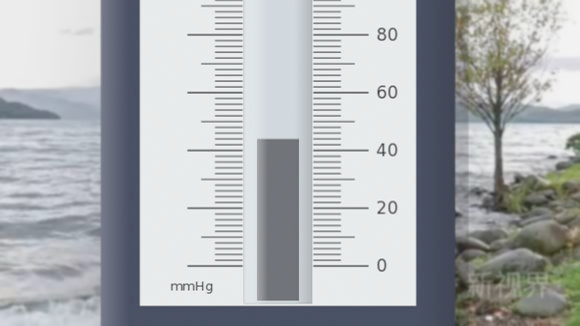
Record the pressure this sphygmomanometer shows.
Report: 44 mmHg
